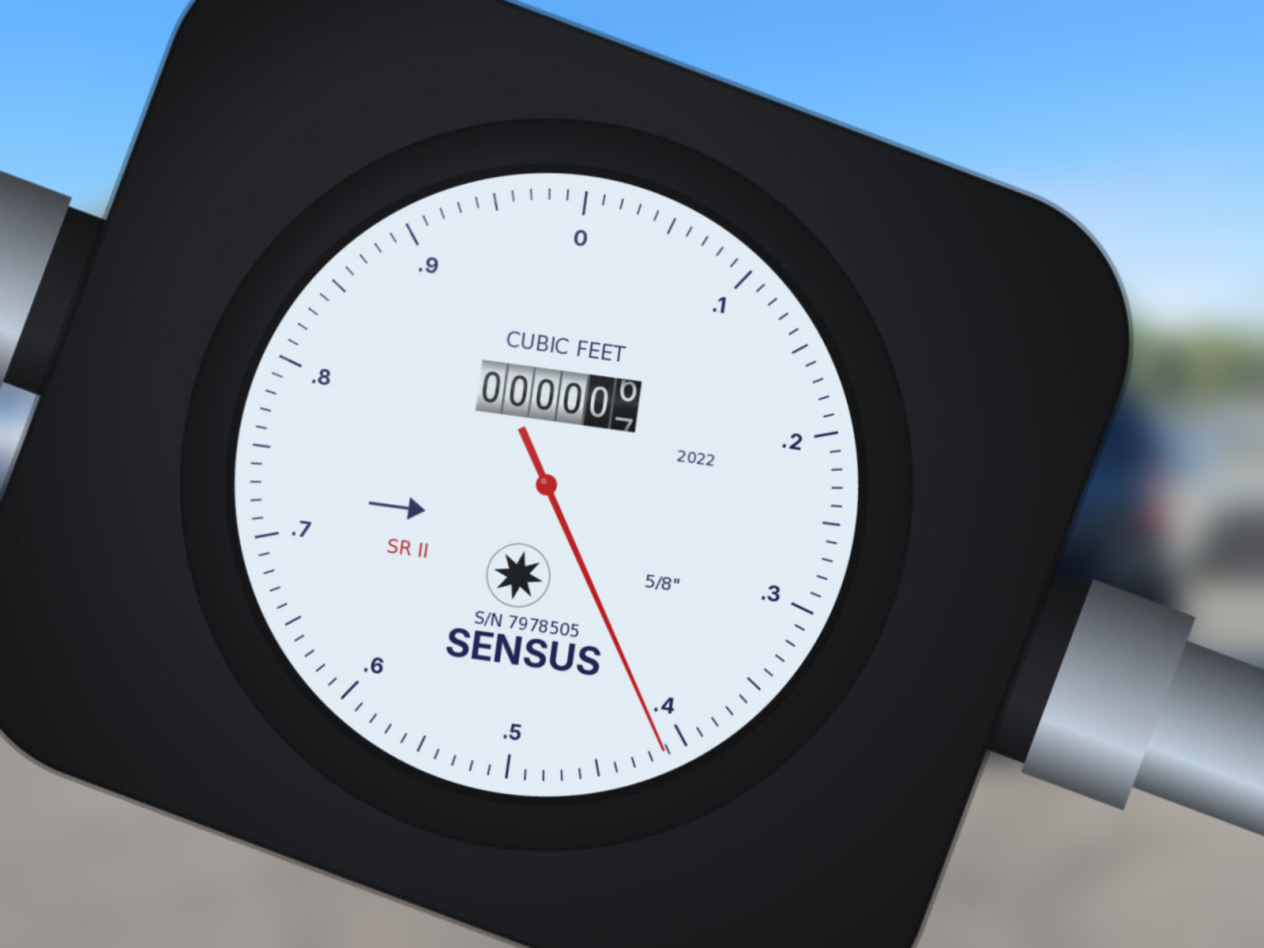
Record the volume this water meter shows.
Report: 6.41 ft³
